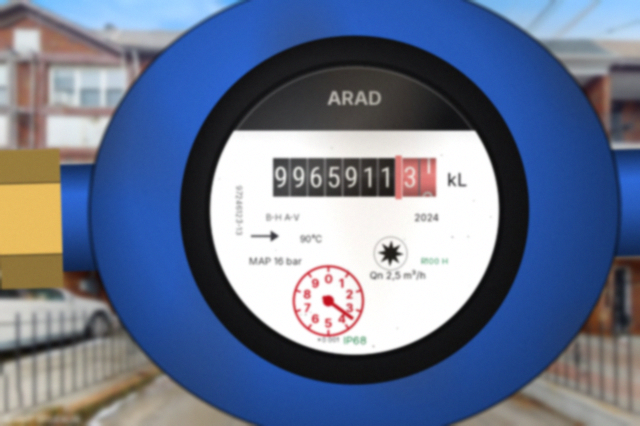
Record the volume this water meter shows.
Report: 9965911.313 kL
